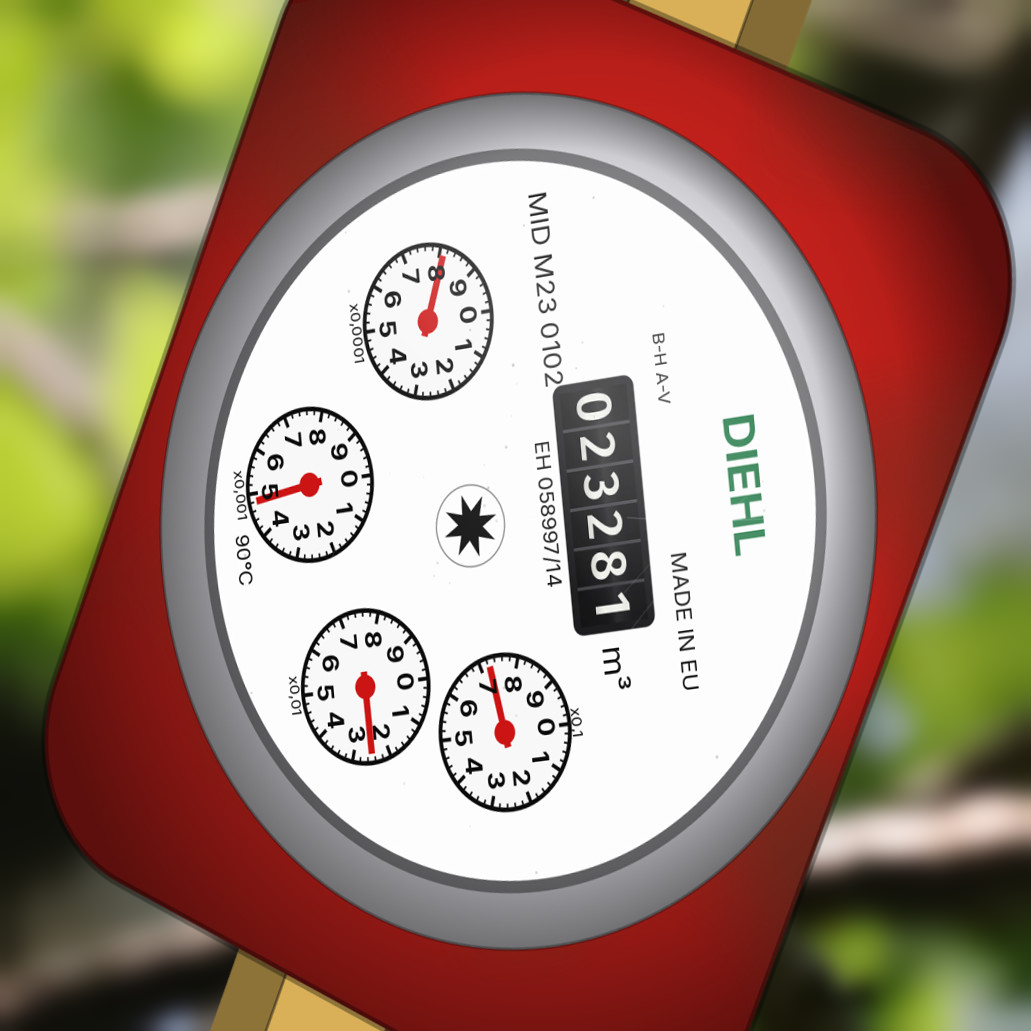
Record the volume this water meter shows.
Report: 23281.7248 m³
